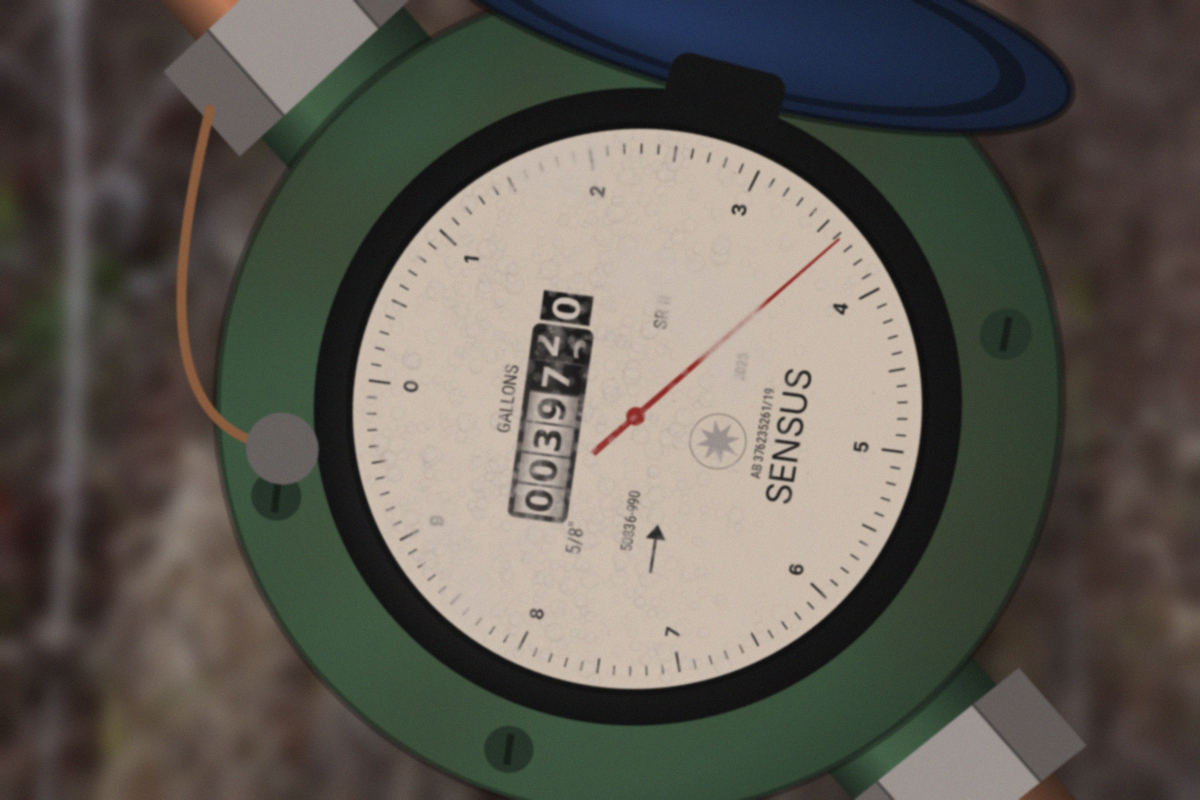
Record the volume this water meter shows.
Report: 39723.6 gal
